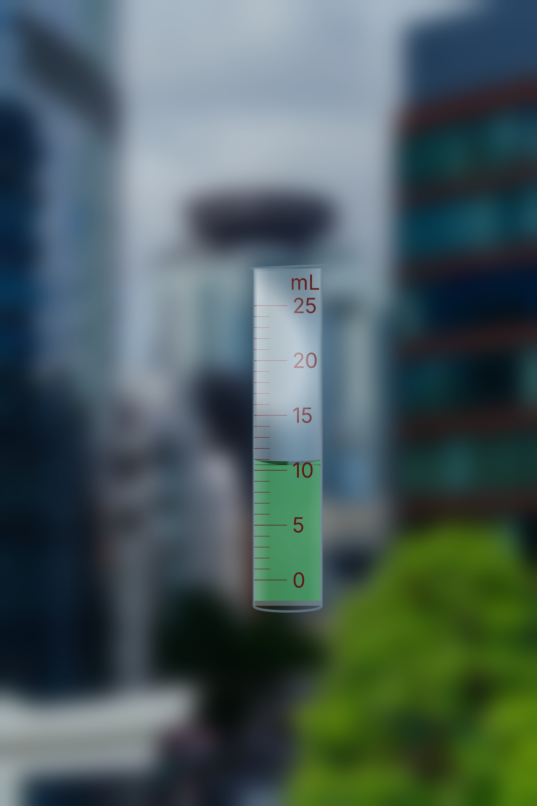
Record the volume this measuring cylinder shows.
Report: 10.5 mL
